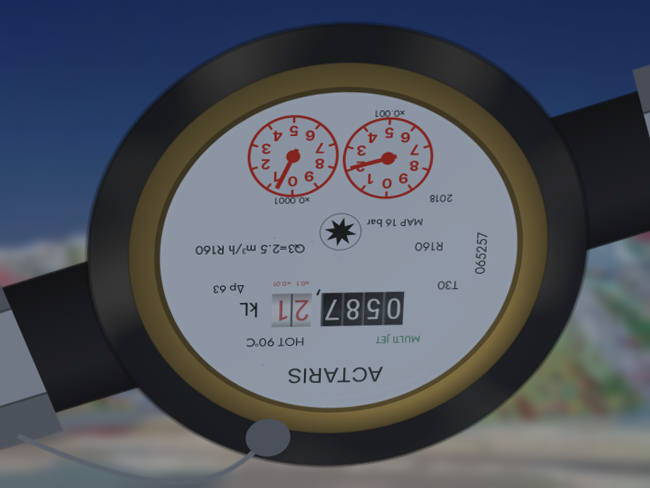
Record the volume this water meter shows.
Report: 587.2120 kL
